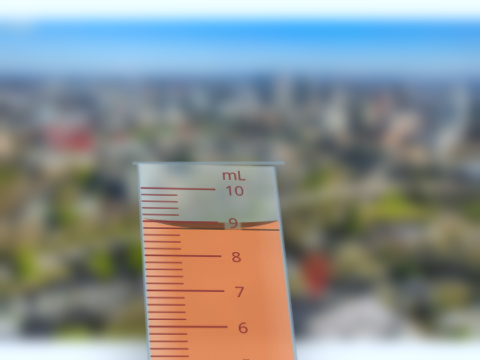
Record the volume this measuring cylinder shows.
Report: 8.8 mL
